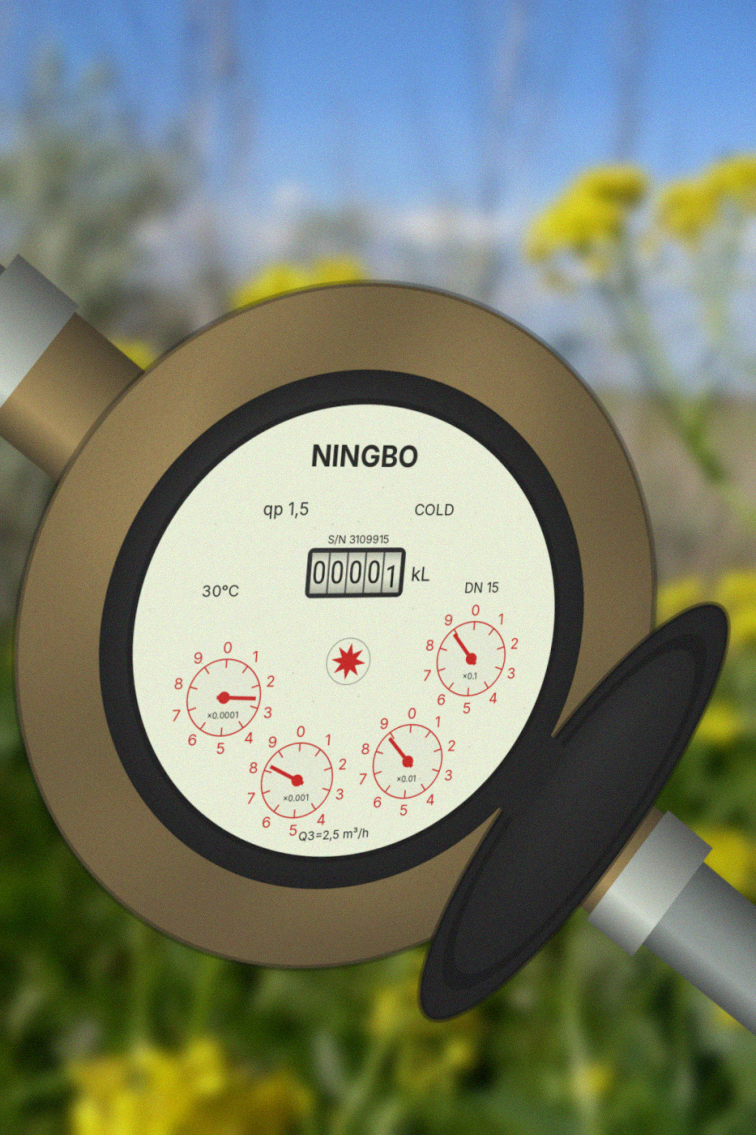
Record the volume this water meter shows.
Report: 0.8882 kL
